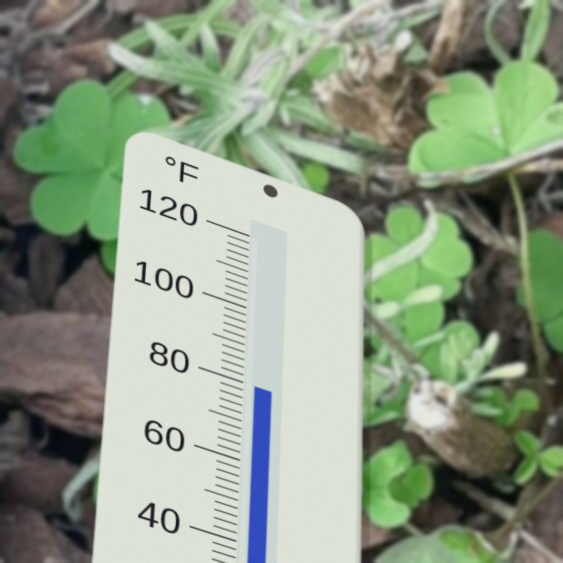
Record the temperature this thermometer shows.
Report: 80 °F
